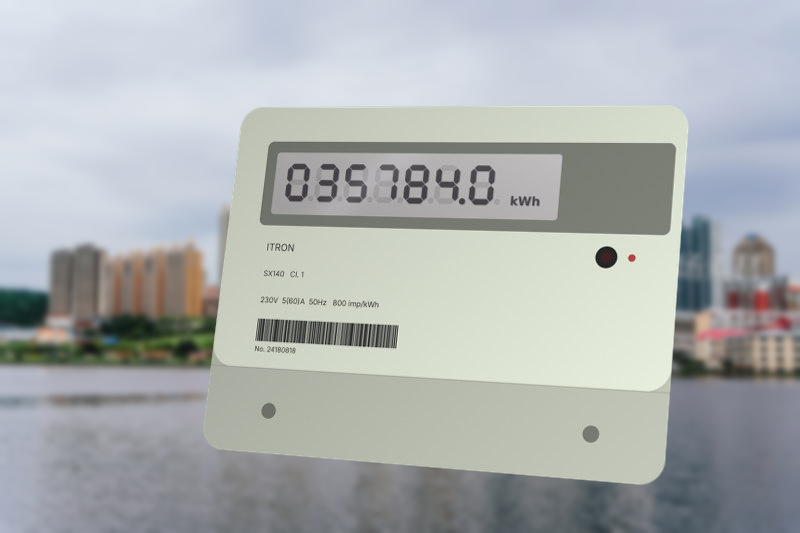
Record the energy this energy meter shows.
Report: 35784.0 kWh
